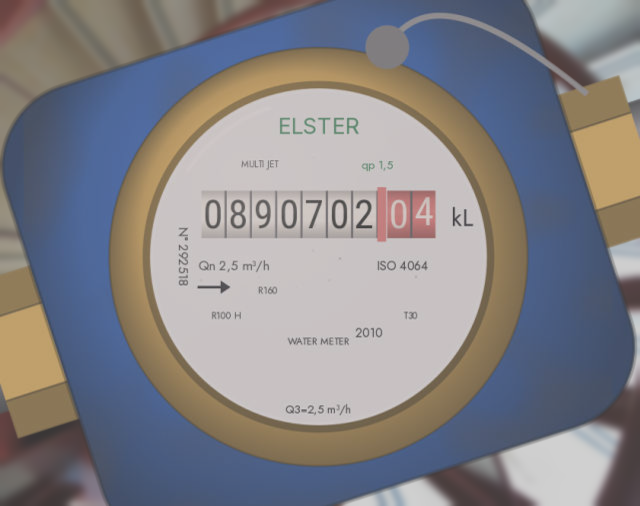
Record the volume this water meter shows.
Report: 890702.04 kL
